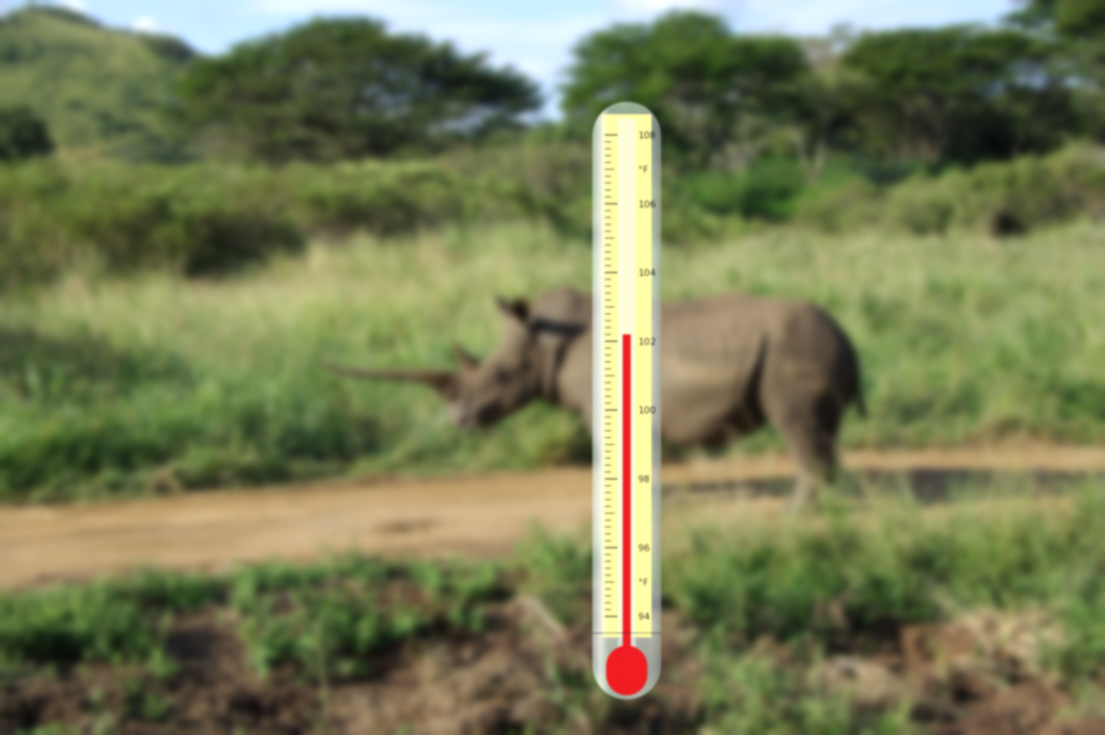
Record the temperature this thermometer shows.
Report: 102.2 °F
